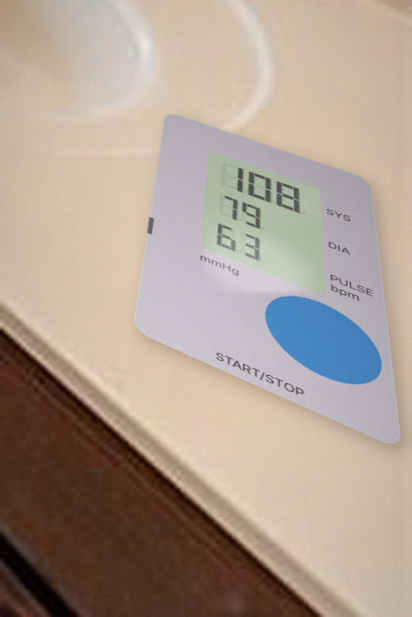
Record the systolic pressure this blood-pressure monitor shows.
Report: 108 mmHg
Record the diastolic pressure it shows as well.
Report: 79 mmHg
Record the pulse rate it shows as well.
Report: 63 bpm
